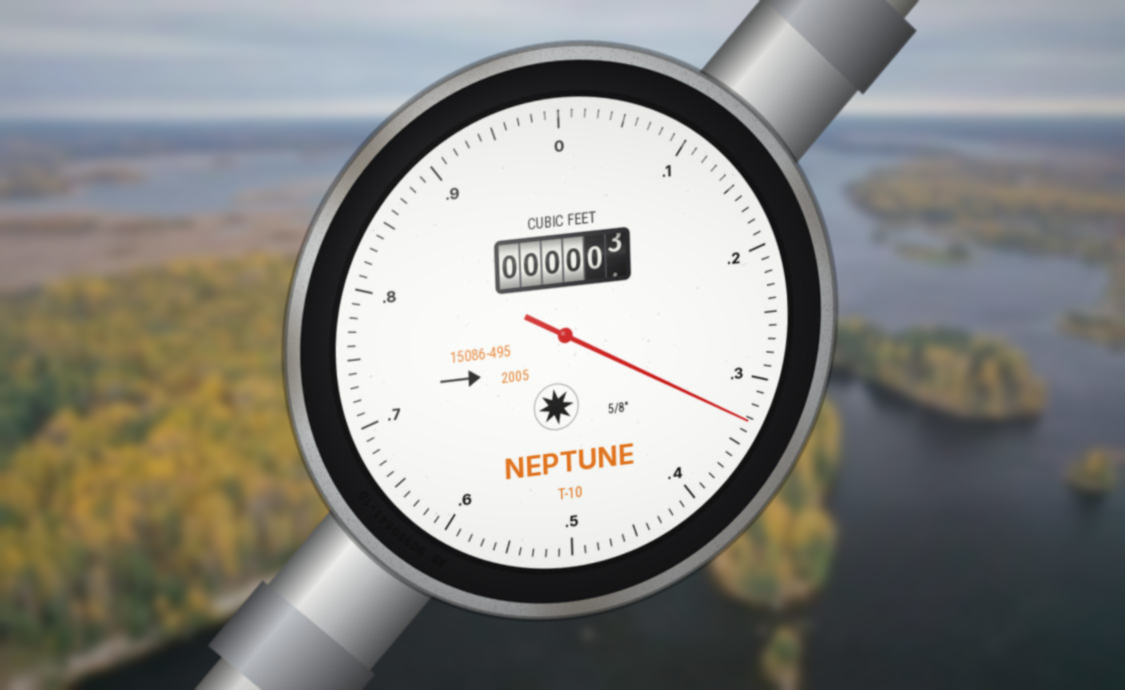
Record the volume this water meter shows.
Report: 3.33 ft³
